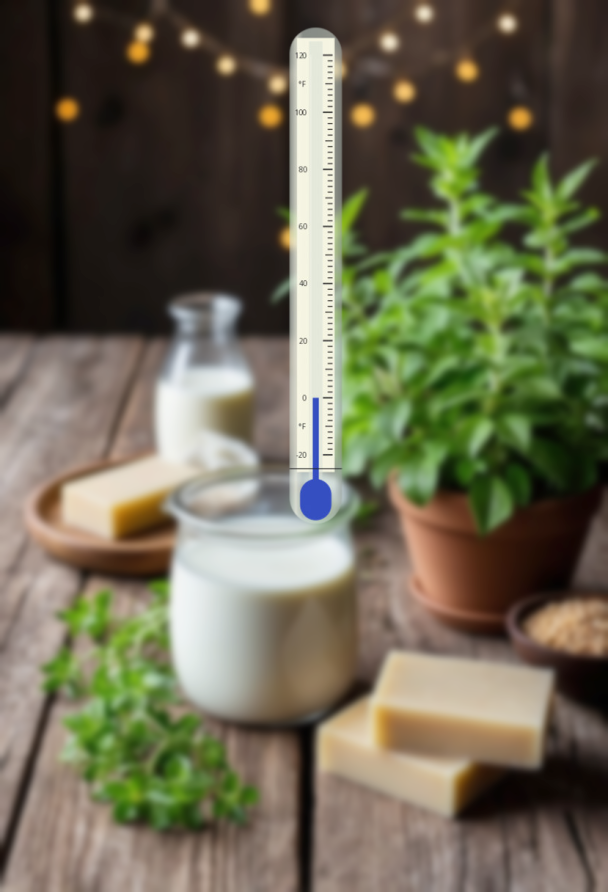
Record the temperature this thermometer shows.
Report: 0 °F
